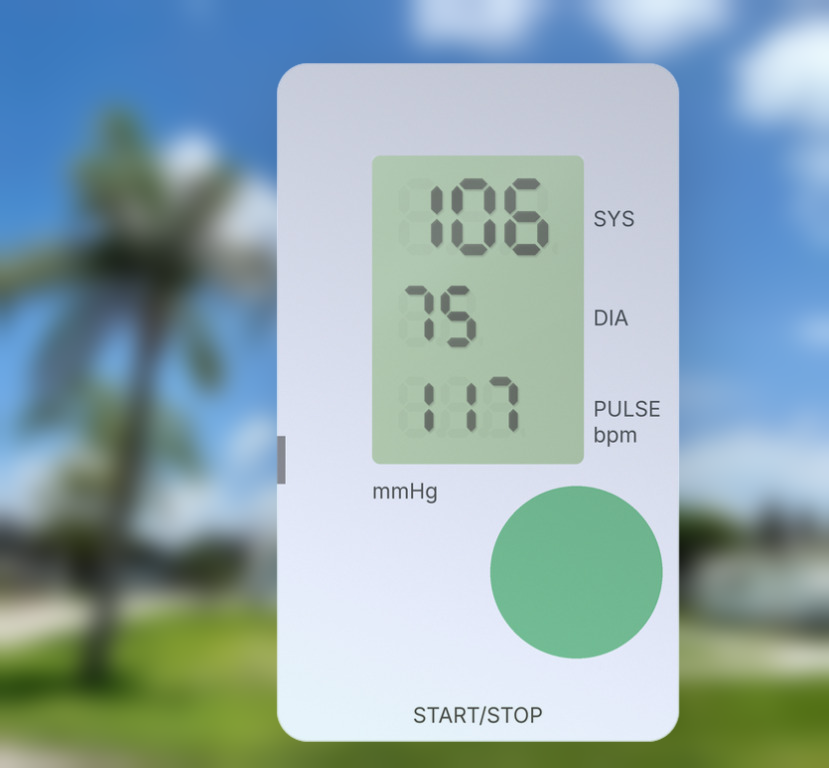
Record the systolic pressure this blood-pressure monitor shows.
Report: 106 mmHg
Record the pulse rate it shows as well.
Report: 117 bpm
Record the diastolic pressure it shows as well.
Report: 75 mmHg
